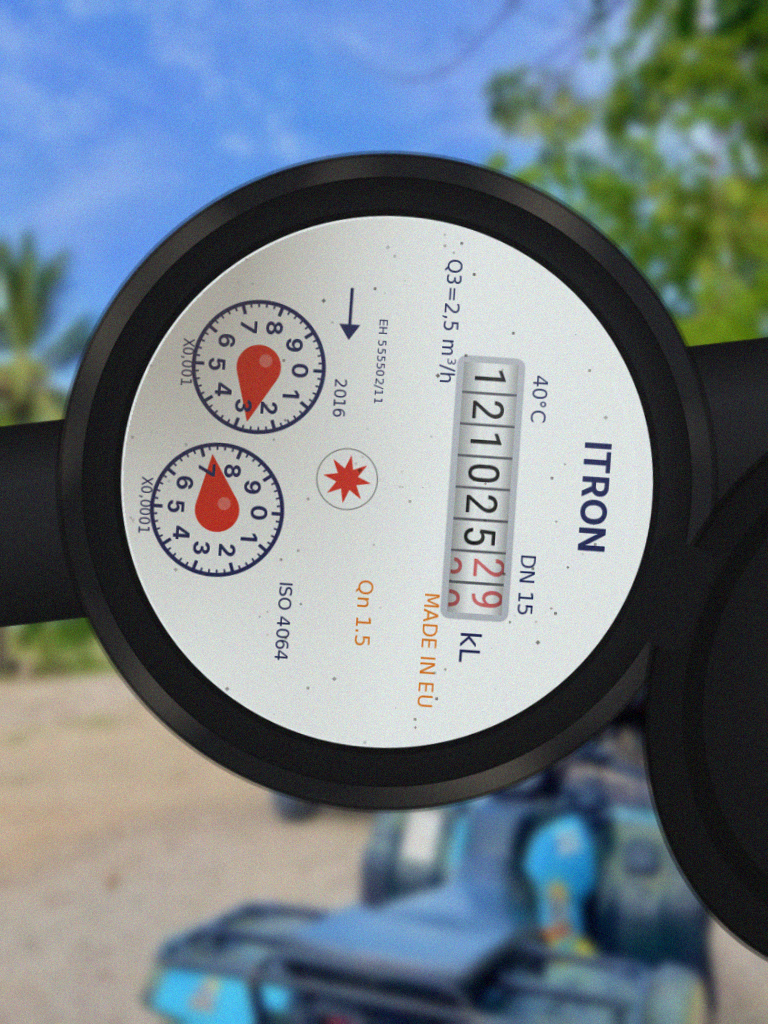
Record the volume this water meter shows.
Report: 121025.2927 kL
